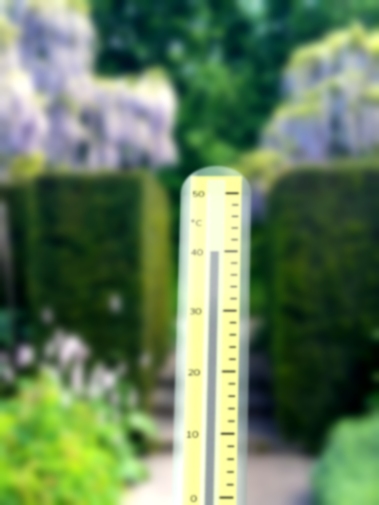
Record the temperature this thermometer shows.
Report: 40 °C
